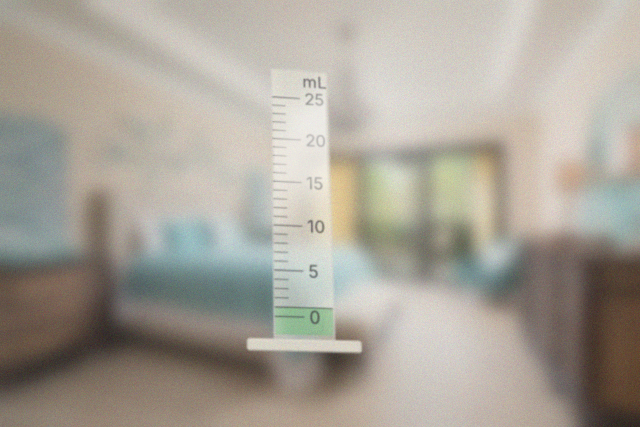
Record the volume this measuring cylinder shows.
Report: 1 mL
